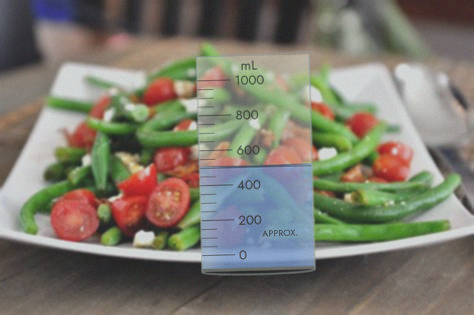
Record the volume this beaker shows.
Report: 500 mL
